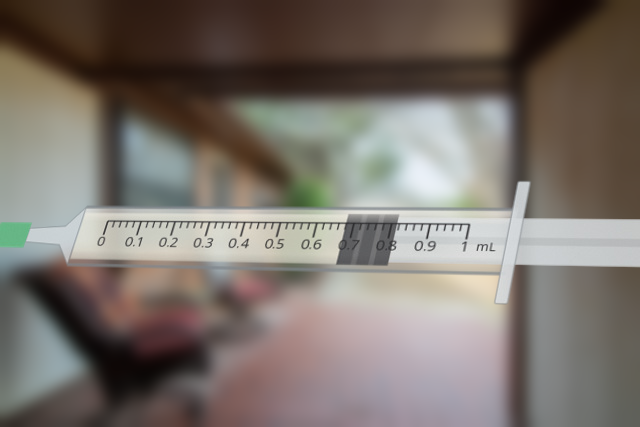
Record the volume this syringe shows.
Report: 0.68 mL
